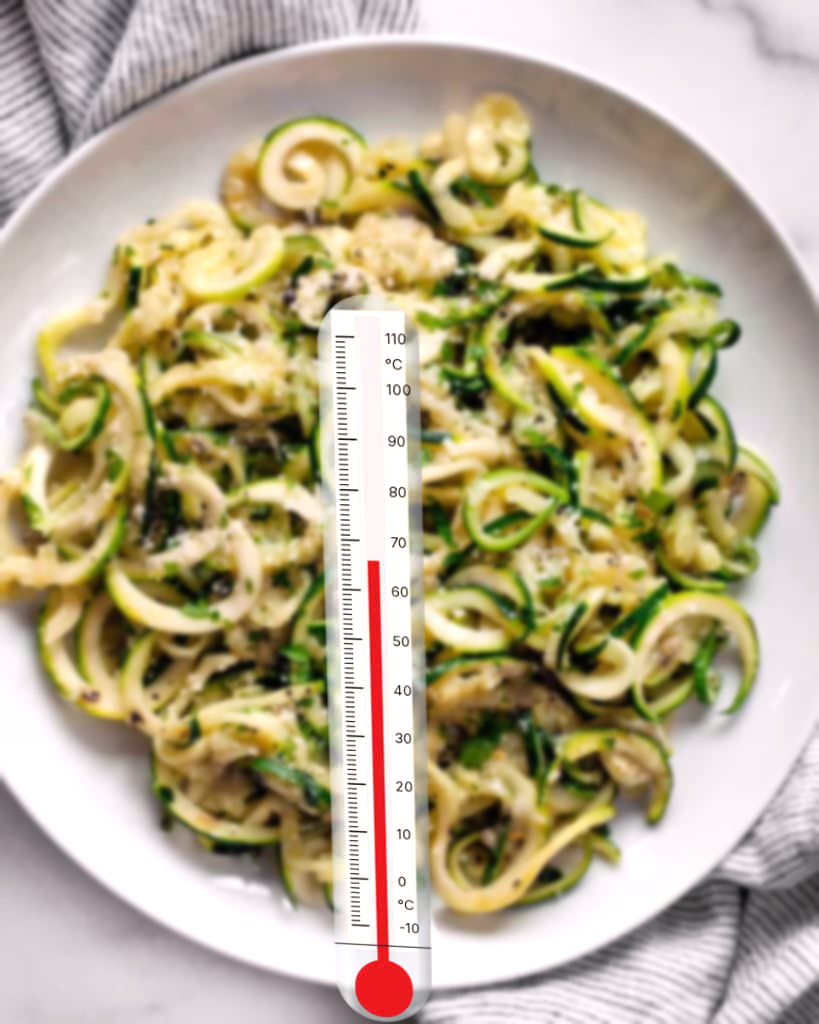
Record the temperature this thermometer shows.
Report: 66 °C
